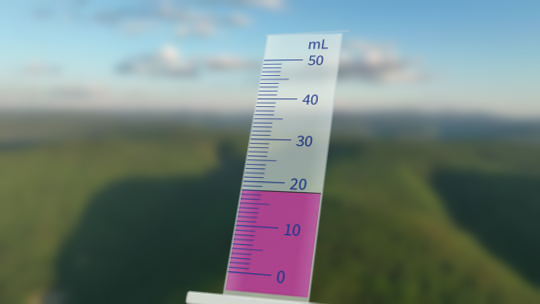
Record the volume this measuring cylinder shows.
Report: 18 mL
